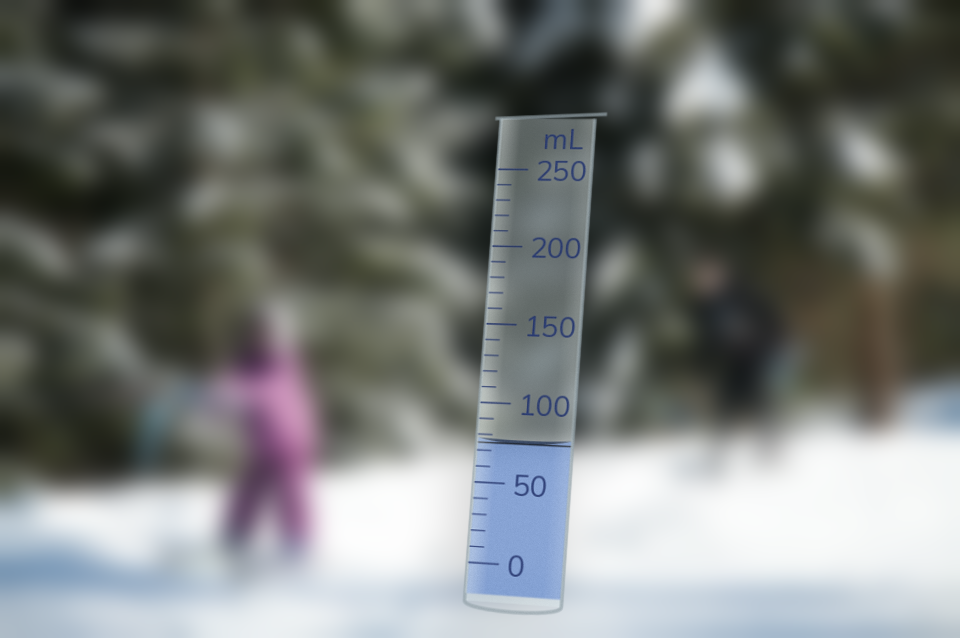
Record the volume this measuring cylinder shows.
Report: 75 mL
